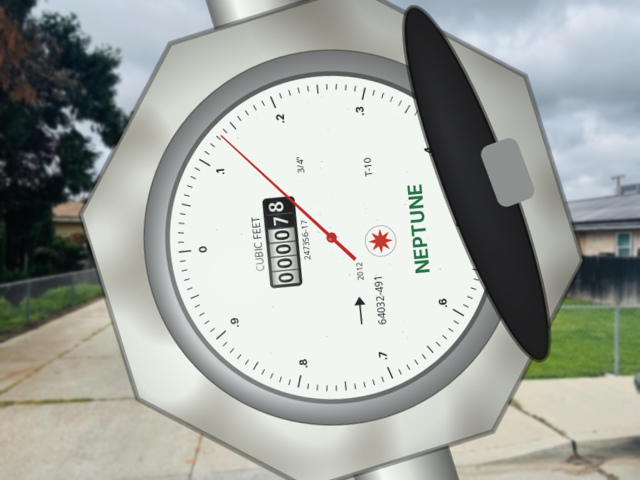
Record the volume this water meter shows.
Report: 78.13 ft³
